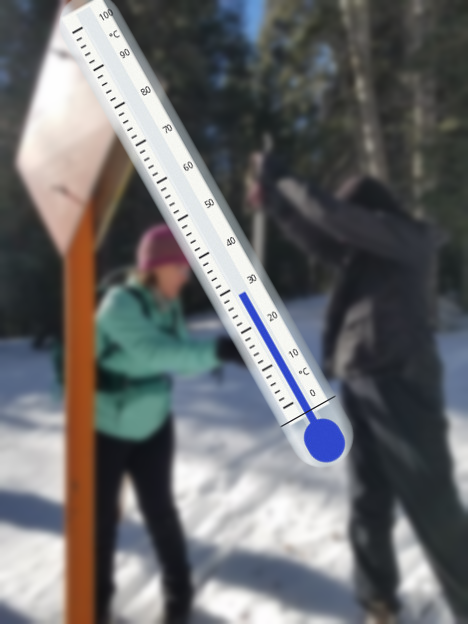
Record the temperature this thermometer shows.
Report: 28 °C
